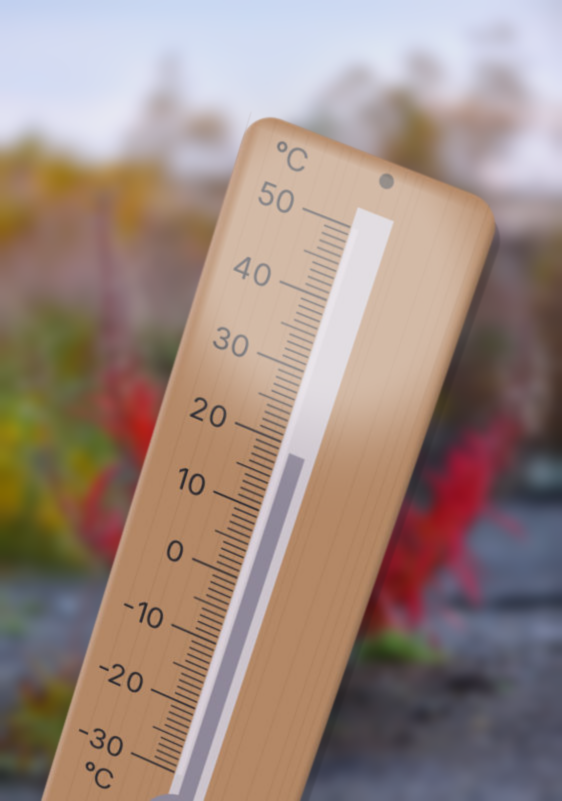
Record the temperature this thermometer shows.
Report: 19 °C
